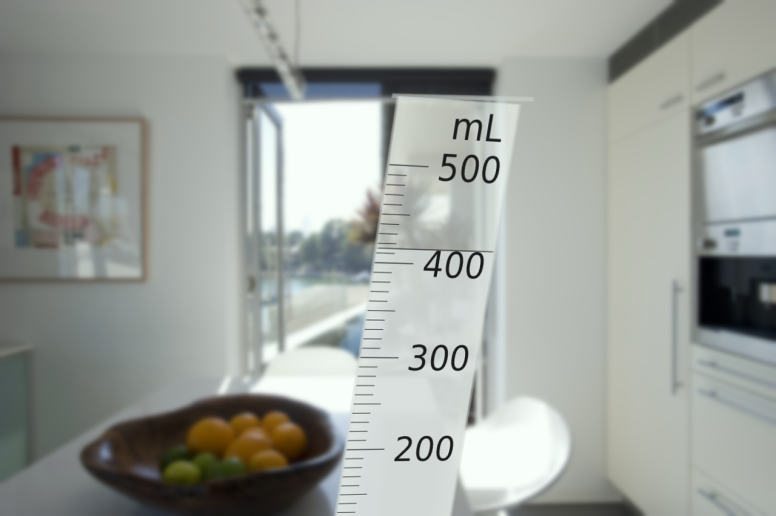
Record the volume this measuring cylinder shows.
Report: 415 mL
